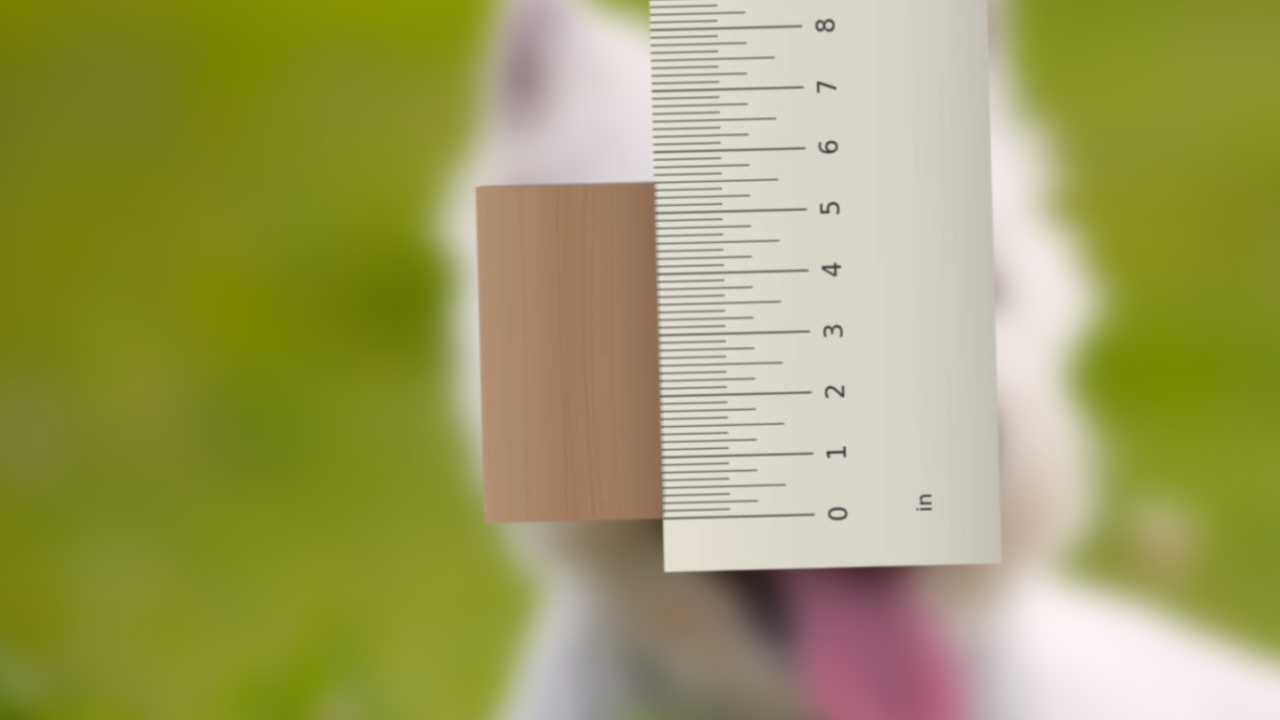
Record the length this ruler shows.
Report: 5.5 in
